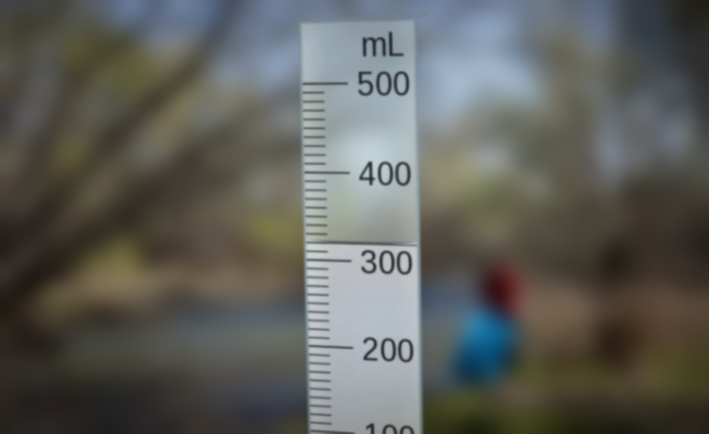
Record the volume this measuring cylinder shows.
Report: 320 mL
